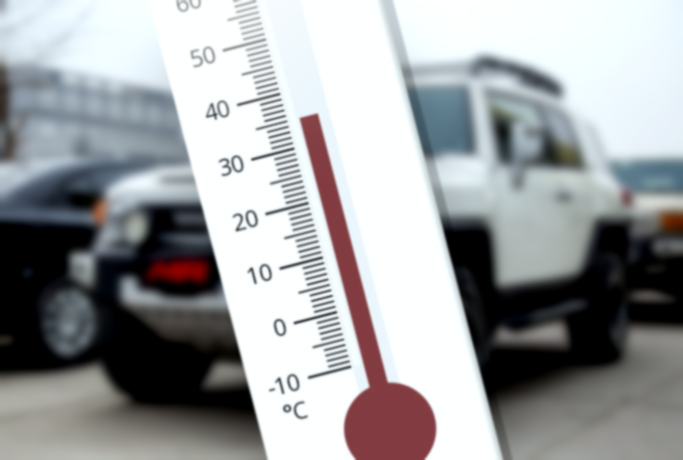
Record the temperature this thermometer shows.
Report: 35 °C
